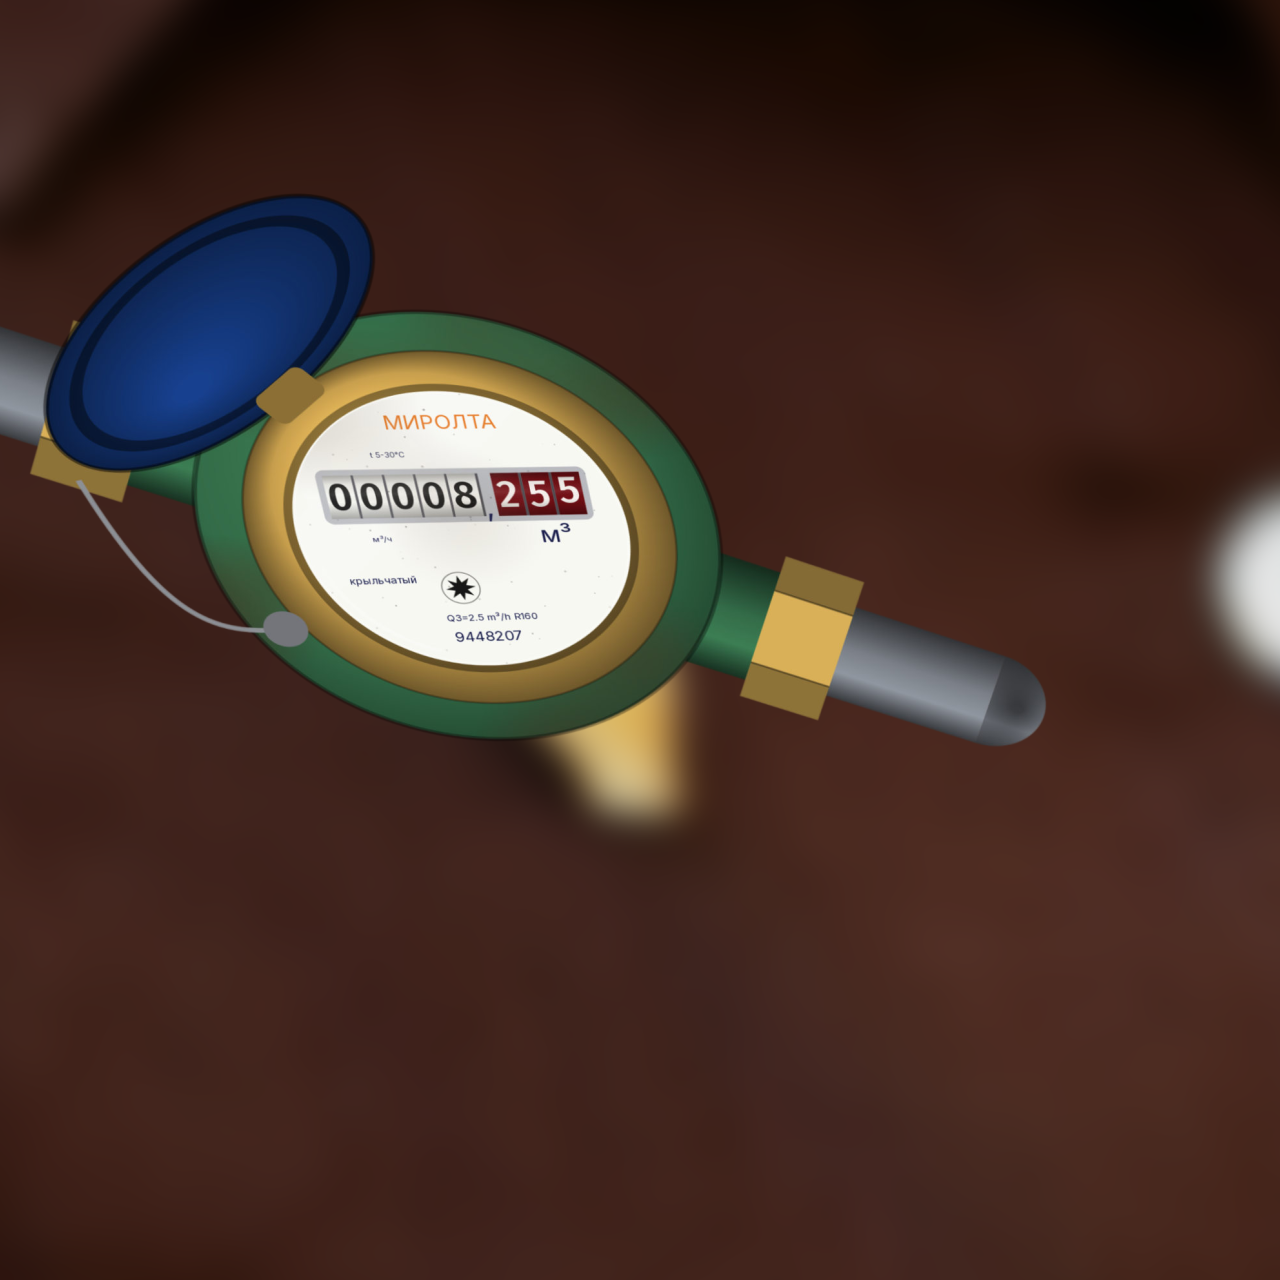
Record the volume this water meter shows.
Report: 8.255 m³
